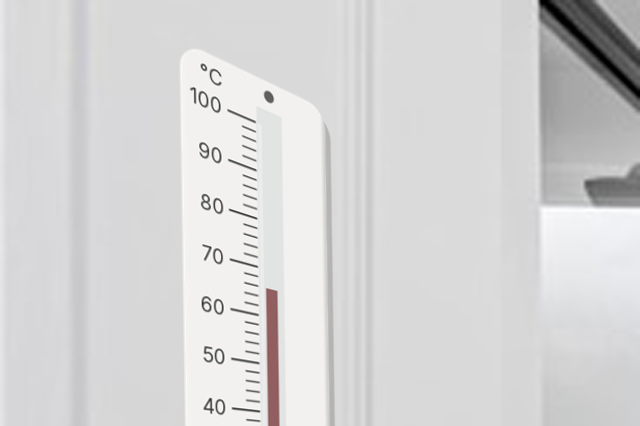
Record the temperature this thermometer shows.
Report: 66 °C
